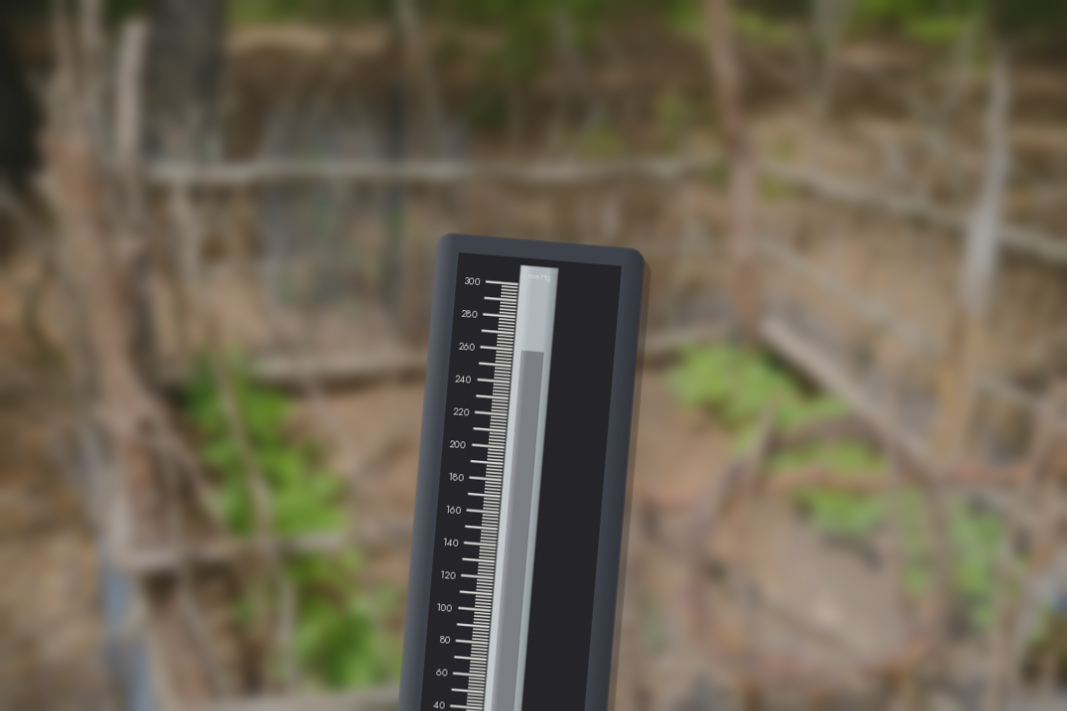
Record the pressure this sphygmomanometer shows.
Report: 260 mmHg
